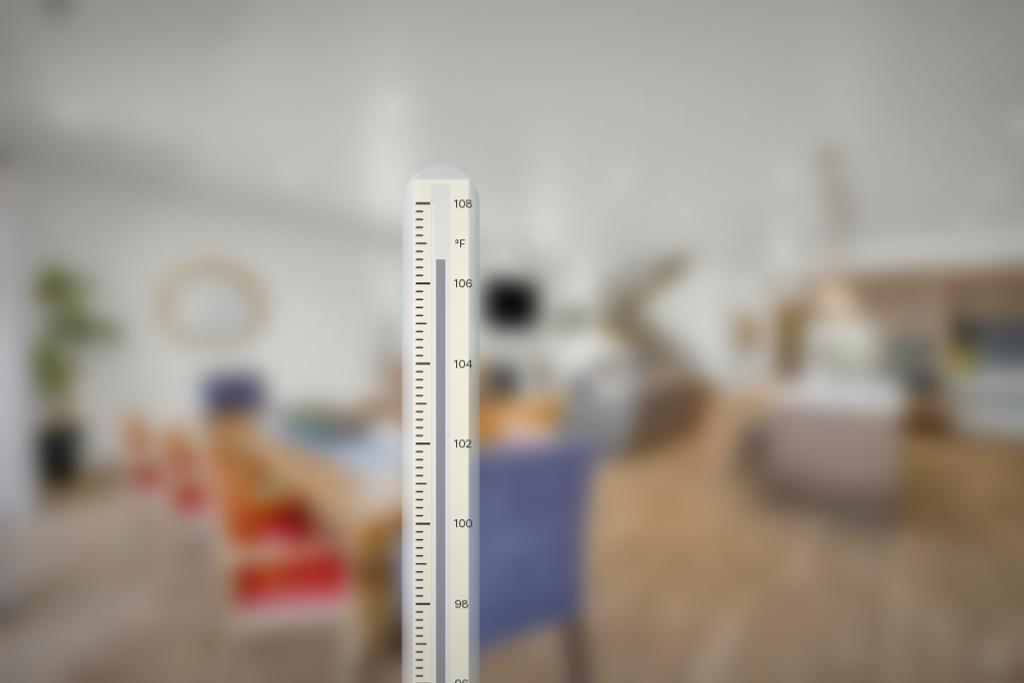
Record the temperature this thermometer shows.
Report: 106.6 °F
